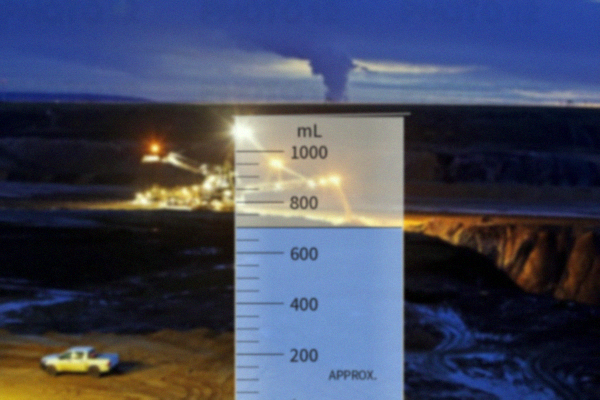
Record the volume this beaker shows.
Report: 700 mL
